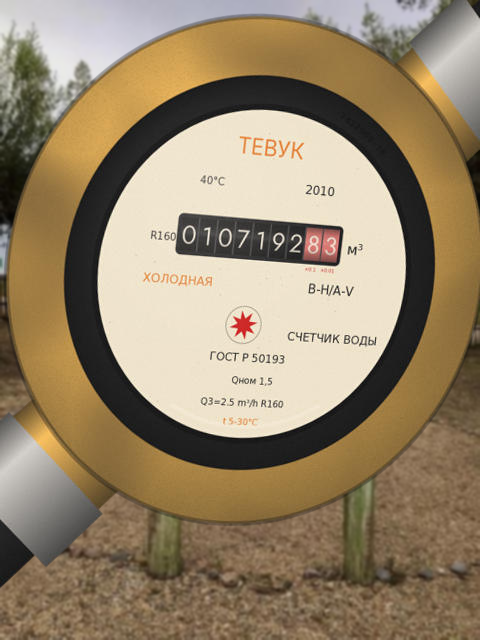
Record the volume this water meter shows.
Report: 107192.83 m³
